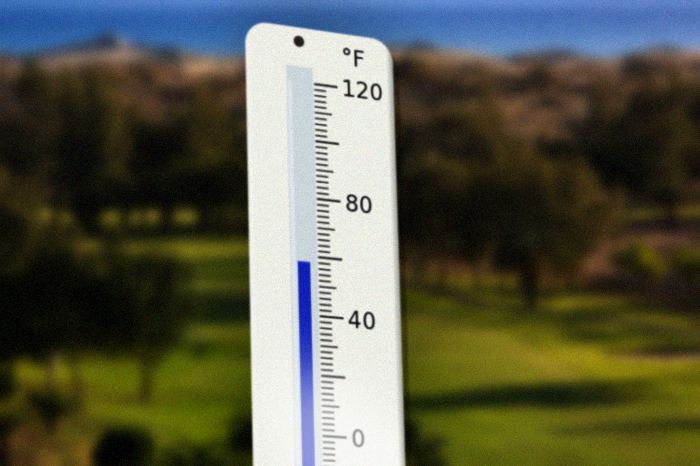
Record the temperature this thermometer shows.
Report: 58 °F
